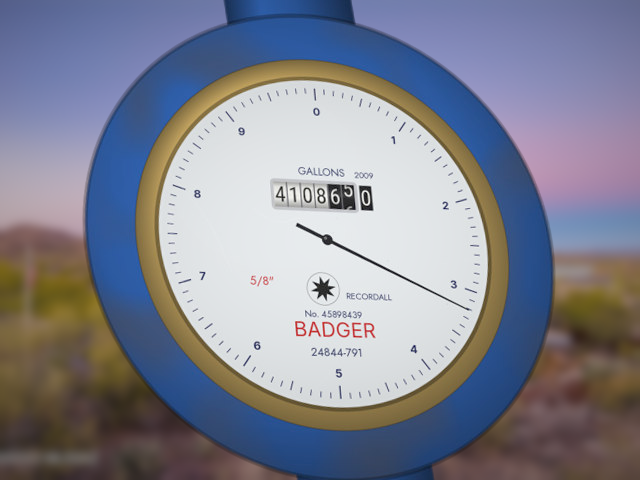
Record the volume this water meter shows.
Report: 4108653.2 gal
